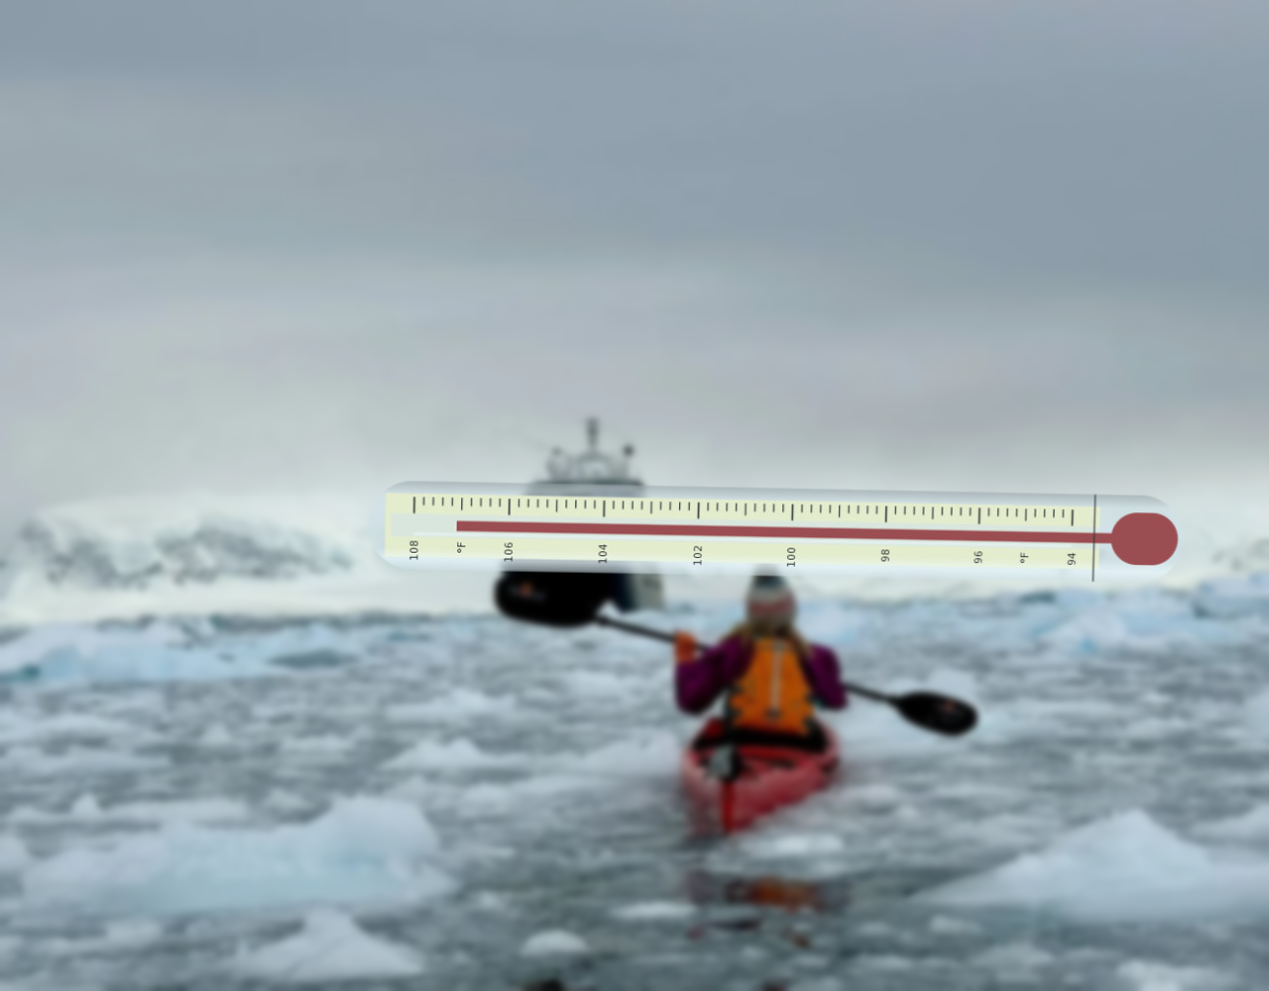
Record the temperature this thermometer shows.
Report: 107.1 °F
